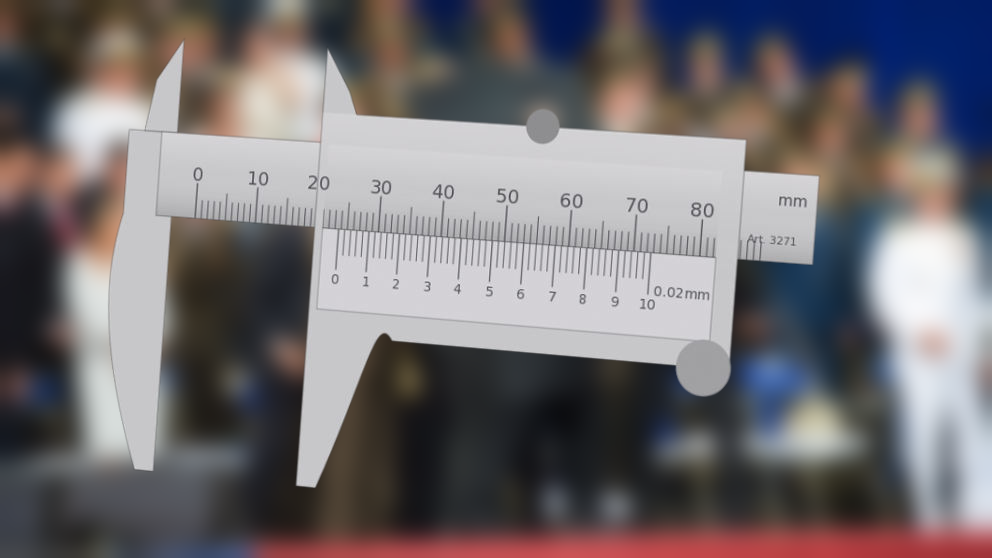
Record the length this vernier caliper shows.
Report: 23.6 mm
